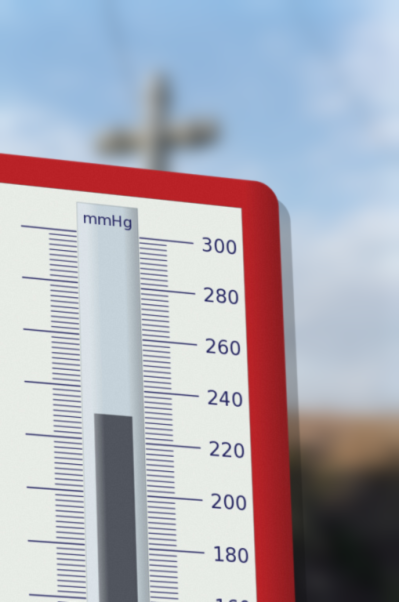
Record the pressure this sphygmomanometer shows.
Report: 230 mmHg
